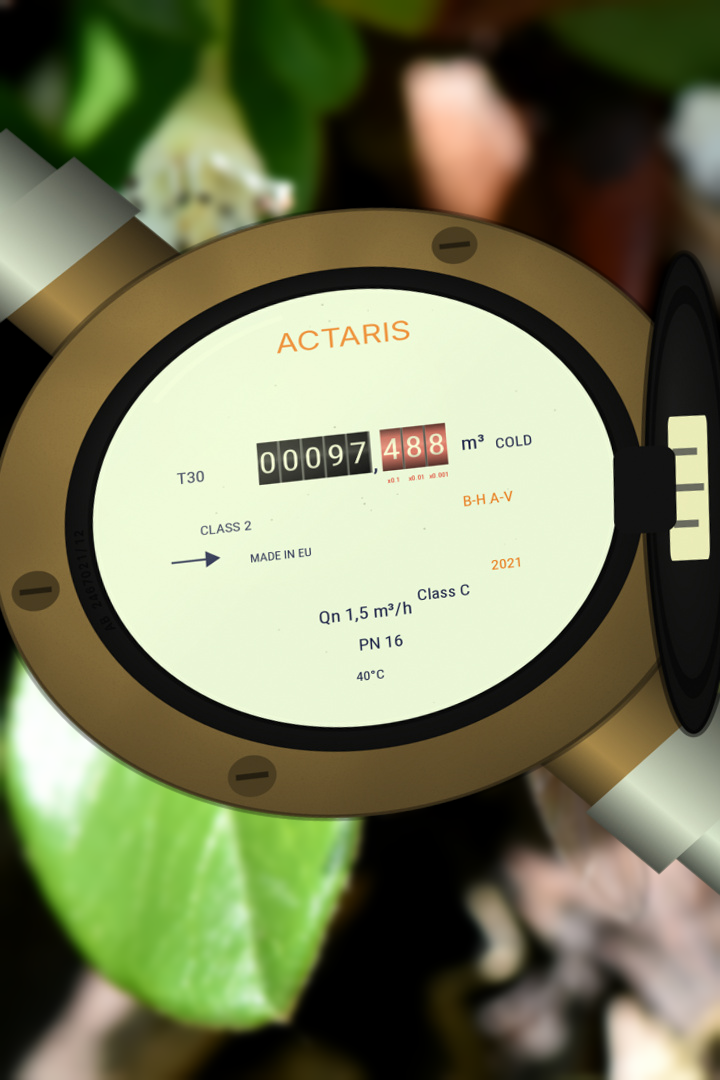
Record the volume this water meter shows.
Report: 97.488 m³
